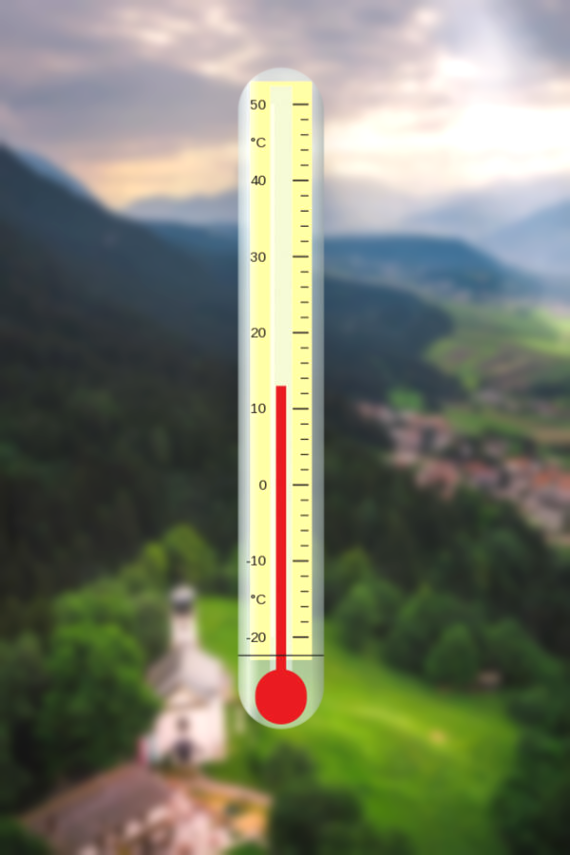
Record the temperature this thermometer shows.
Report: 13 °C
